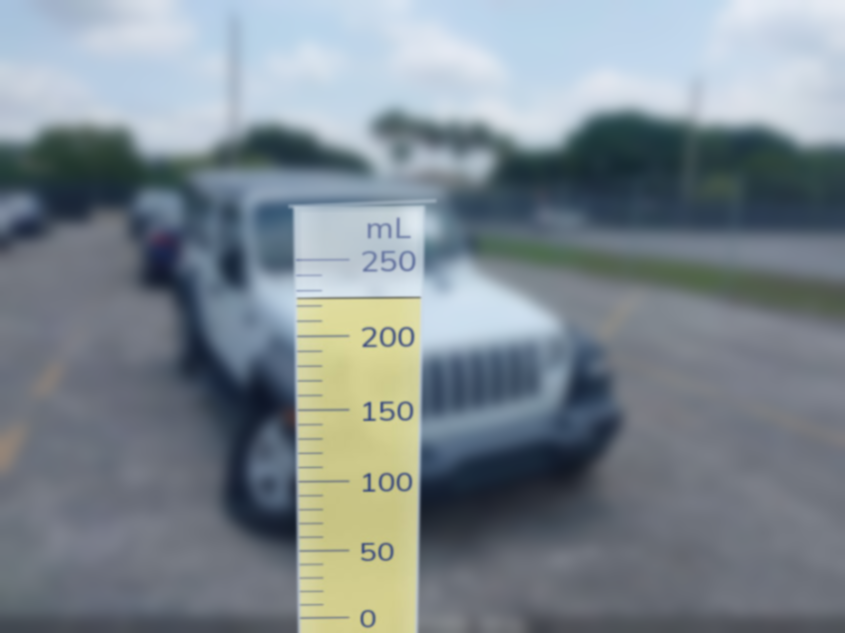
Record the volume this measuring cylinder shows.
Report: 225 mL
